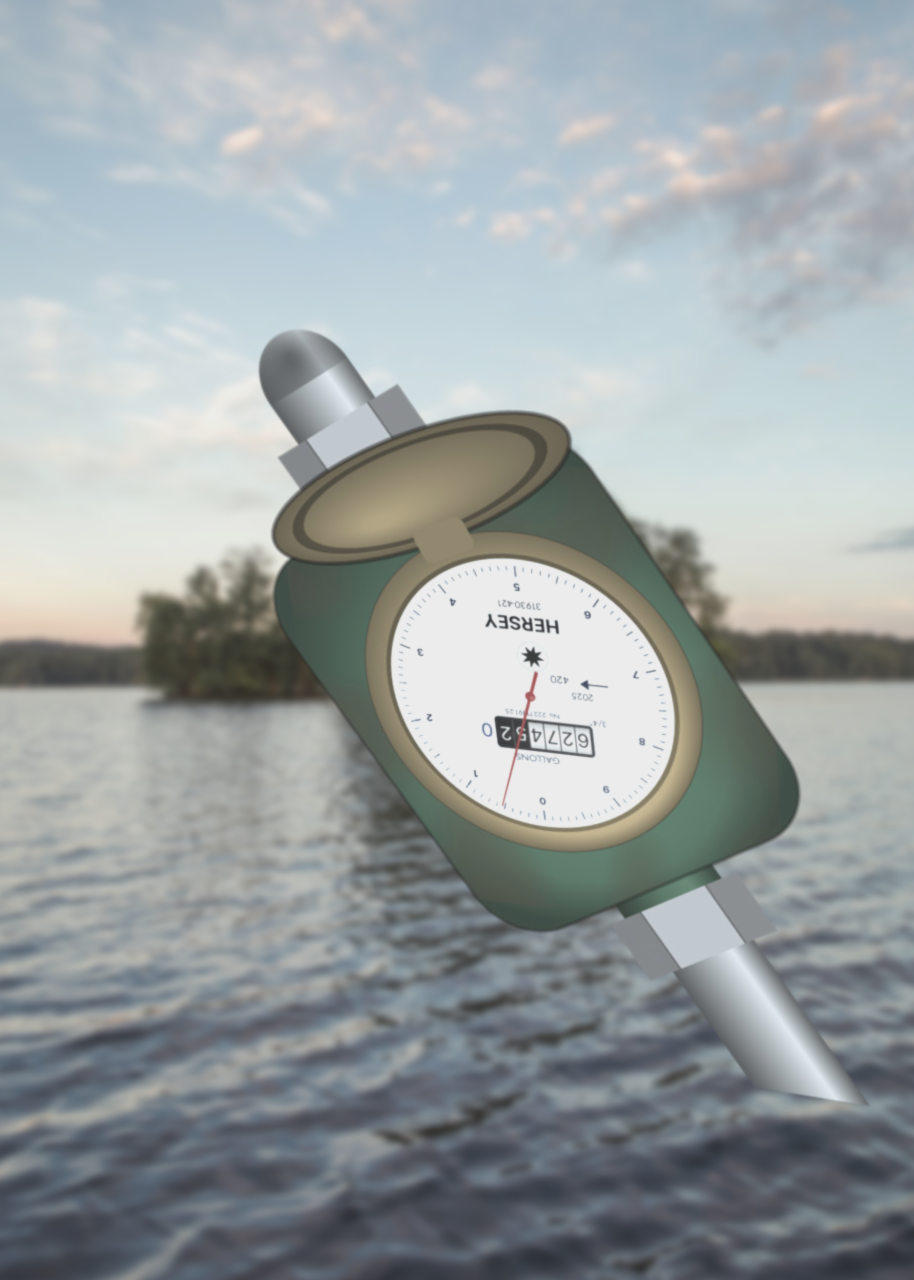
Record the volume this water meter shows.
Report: 6274520.5 gal
